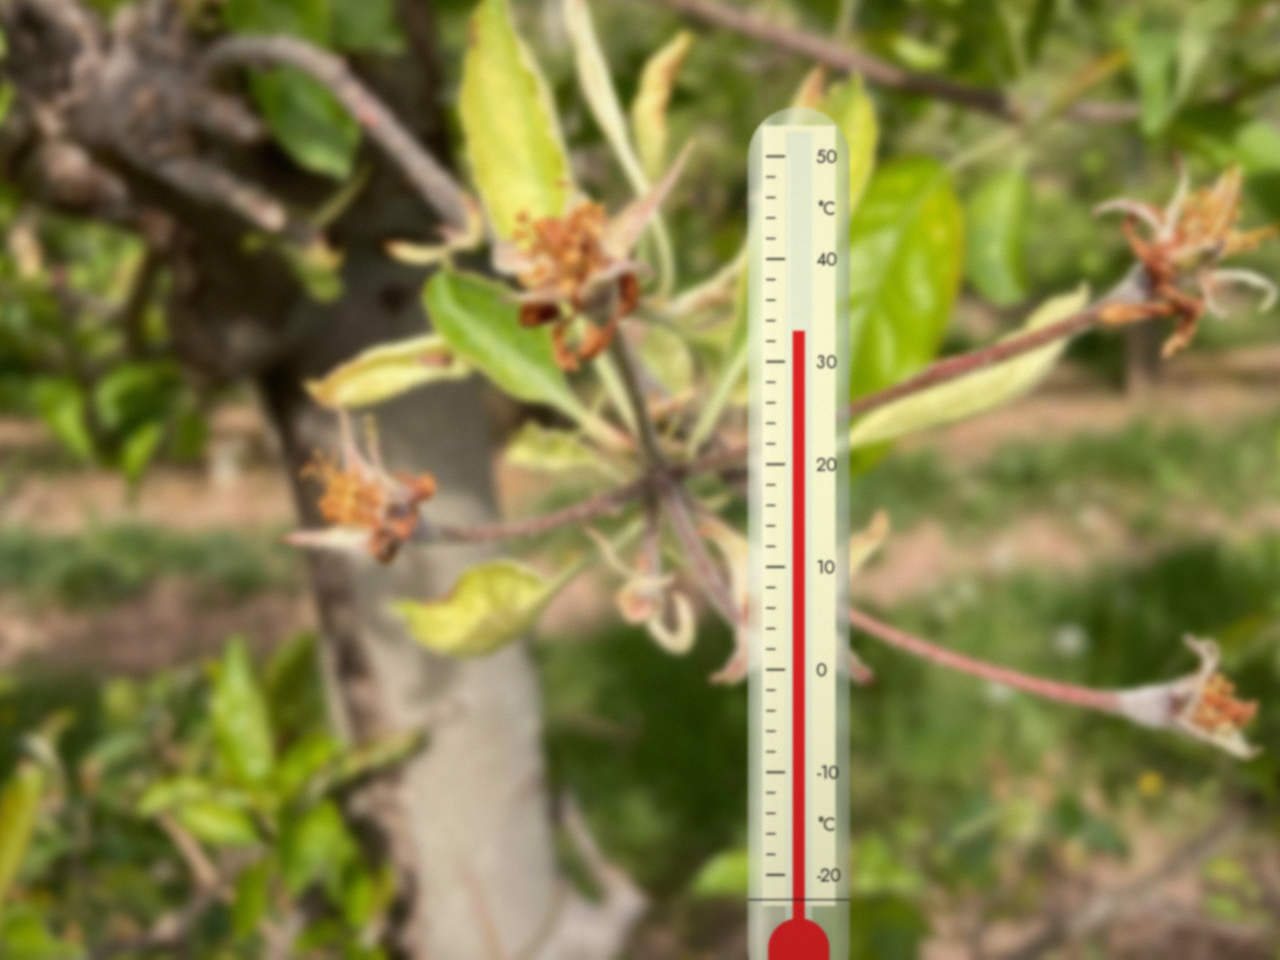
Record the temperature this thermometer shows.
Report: 33 °C
